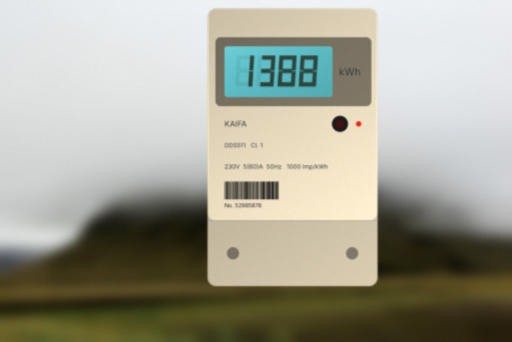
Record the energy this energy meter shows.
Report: 1388 kWh
